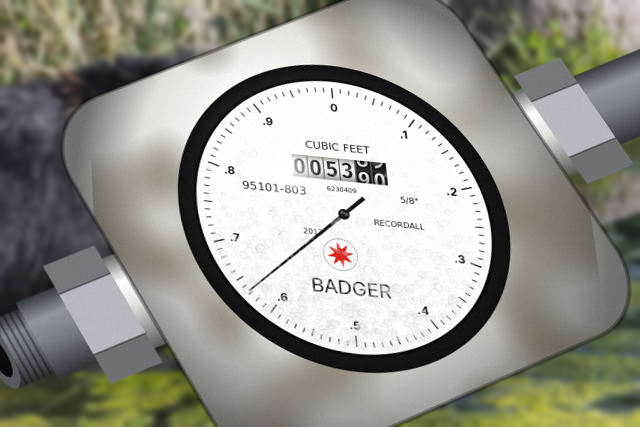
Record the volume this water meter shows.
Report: 5389.63 ft³
